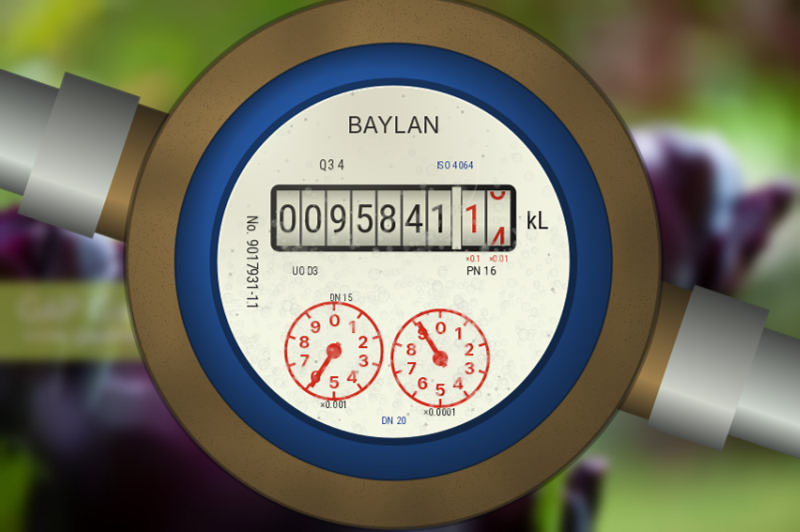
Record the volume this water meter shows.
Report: 95841.1359 kL
